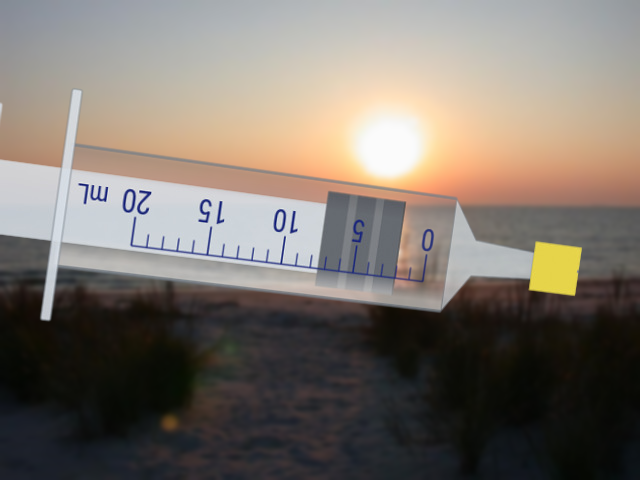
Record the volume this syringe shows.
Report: 2 mL
